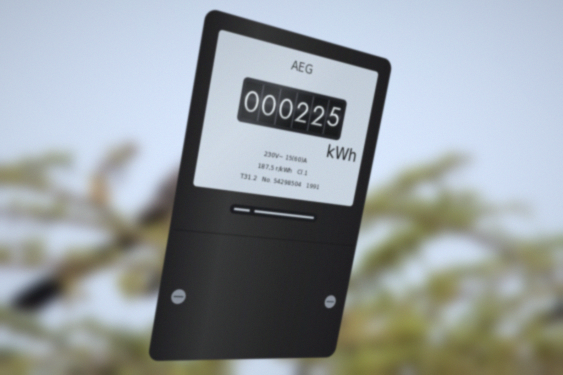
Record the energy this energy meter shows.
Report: 225 kWh
